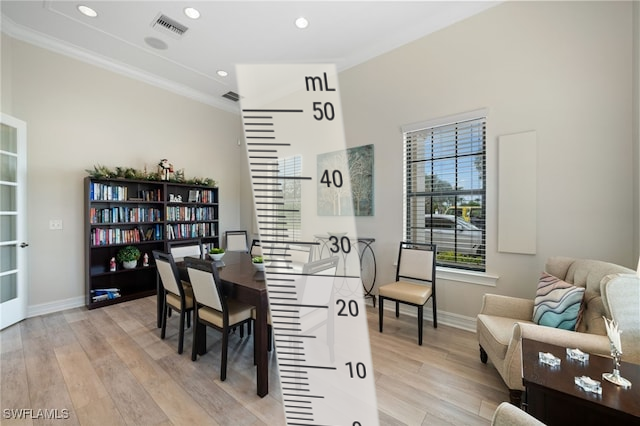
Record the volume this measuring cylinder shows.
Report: 25 mL
